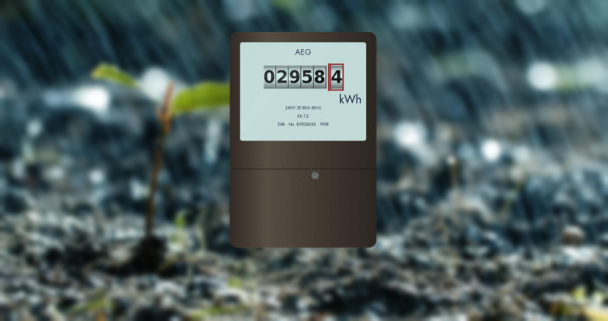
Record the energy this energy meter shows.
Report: 2958.4 kWh
